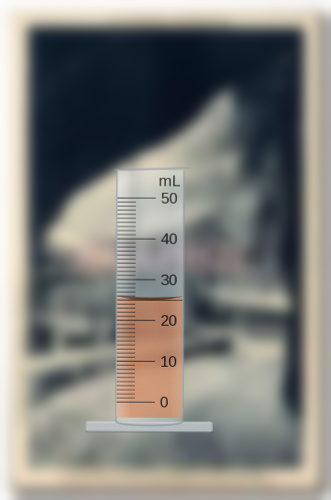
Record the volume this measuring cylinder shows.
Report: 25 mL
